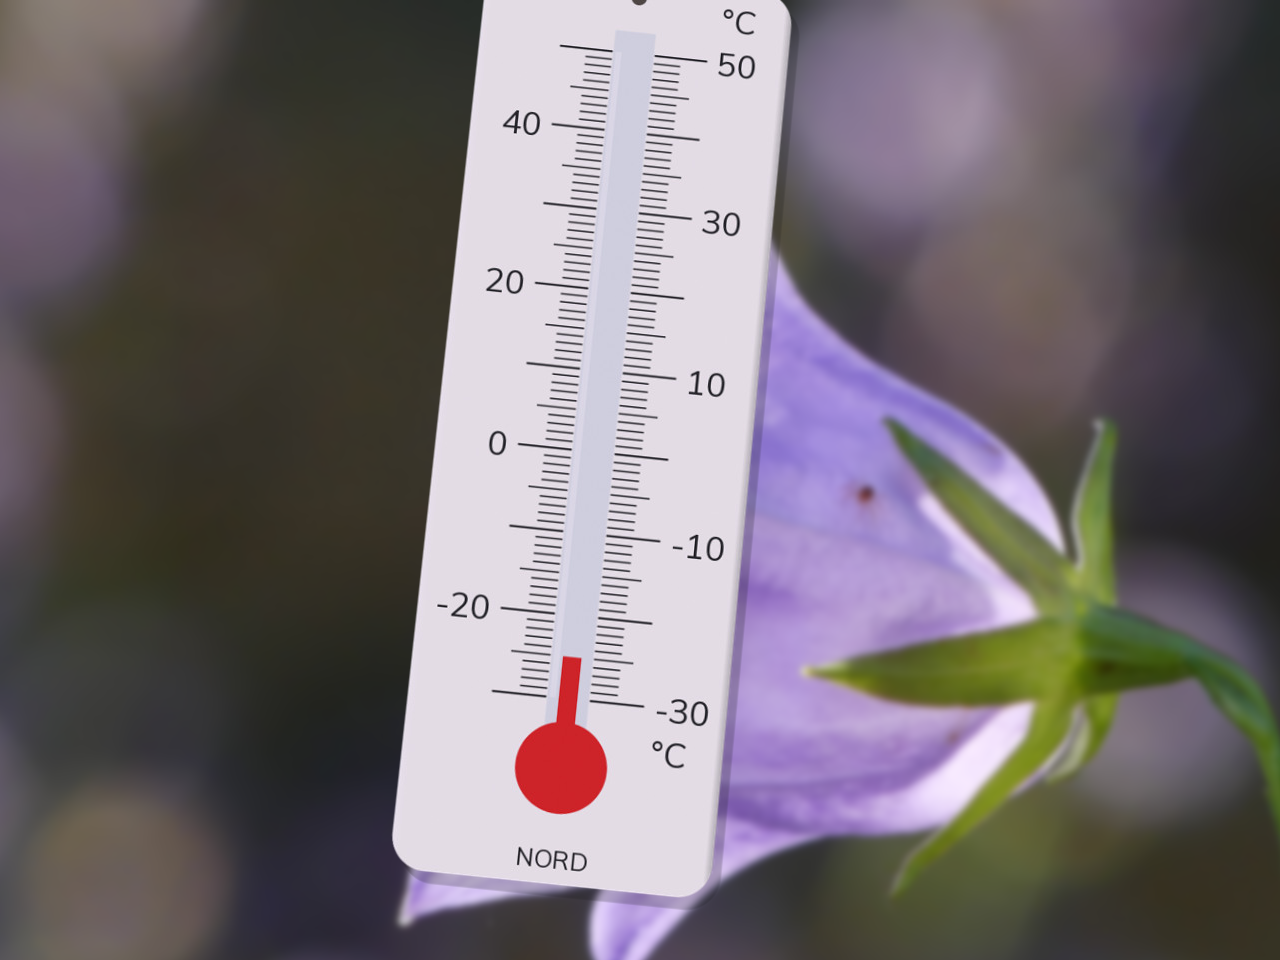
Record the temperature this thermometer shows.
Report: -25 °C
